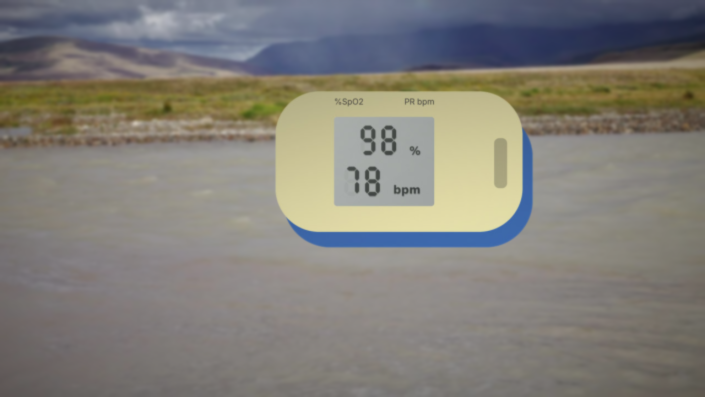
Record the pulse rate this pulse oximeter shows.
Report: 78 bpm
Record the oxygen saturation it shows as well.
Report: 98 %
